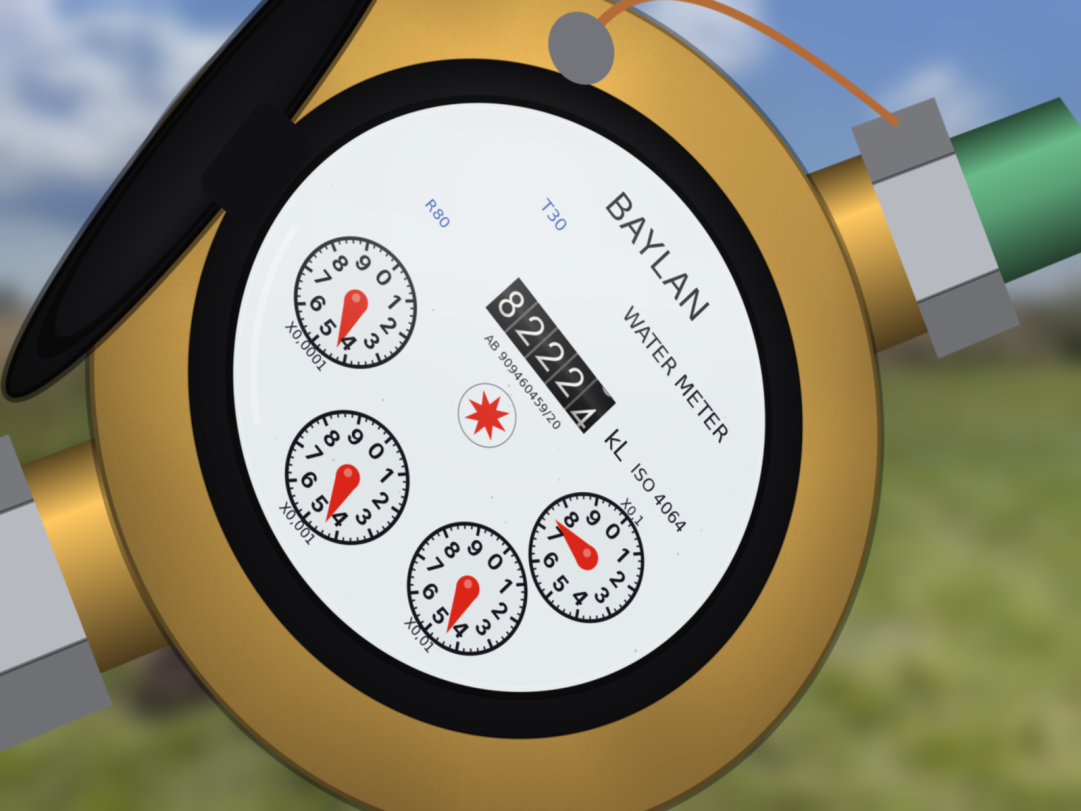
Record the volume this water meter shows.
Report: 82223.7444 kL
